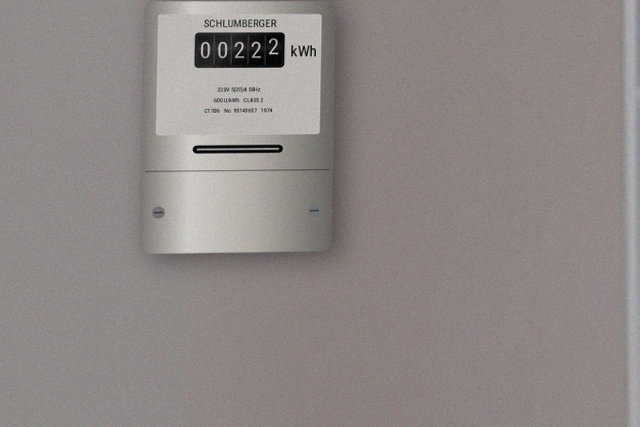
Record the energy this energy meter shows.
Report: 222 kWh
